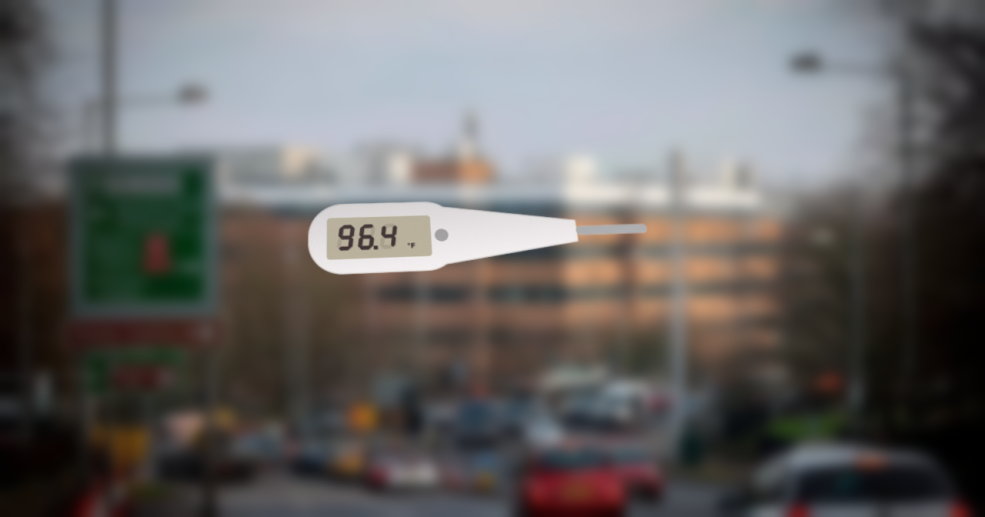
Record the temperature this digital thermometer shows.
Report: 96.4 °F
